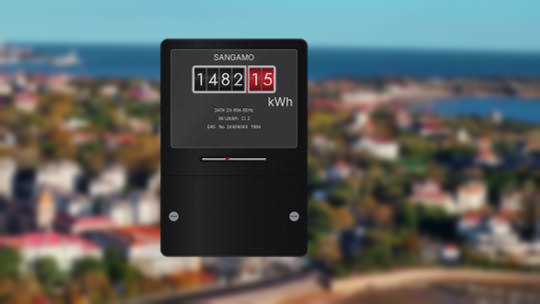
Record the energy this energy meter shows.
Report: 1482.15 kWh
